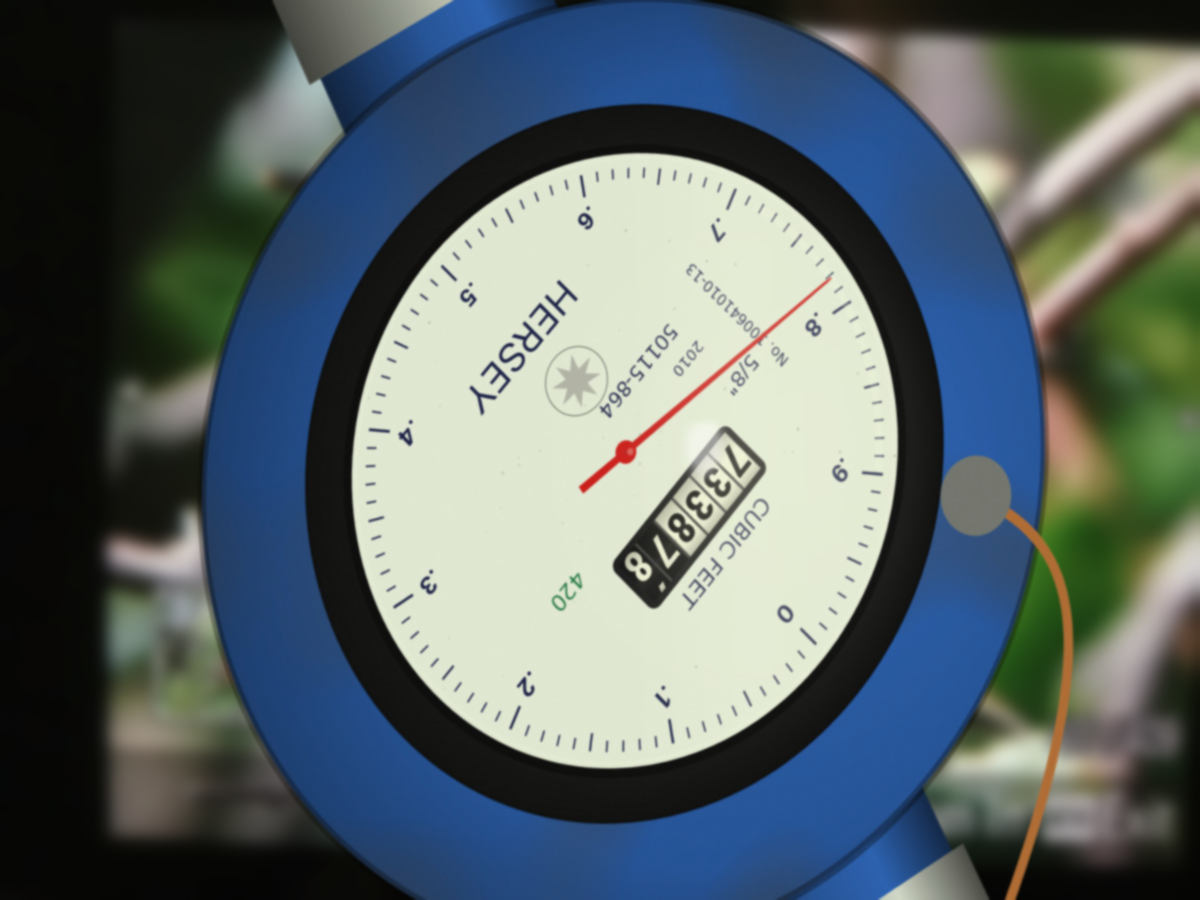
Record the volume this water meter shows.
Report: 733877.78 ft³
